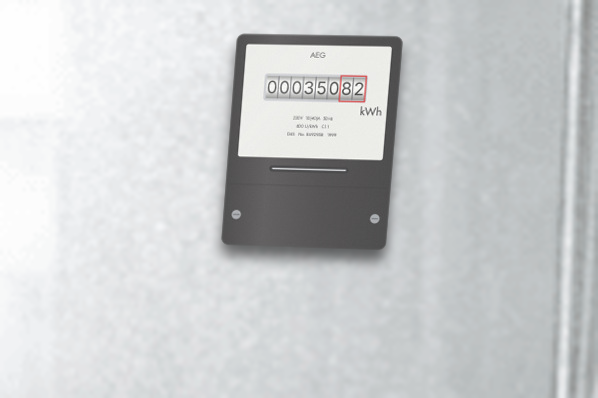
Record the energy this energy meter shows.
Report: 350.82 kWh
